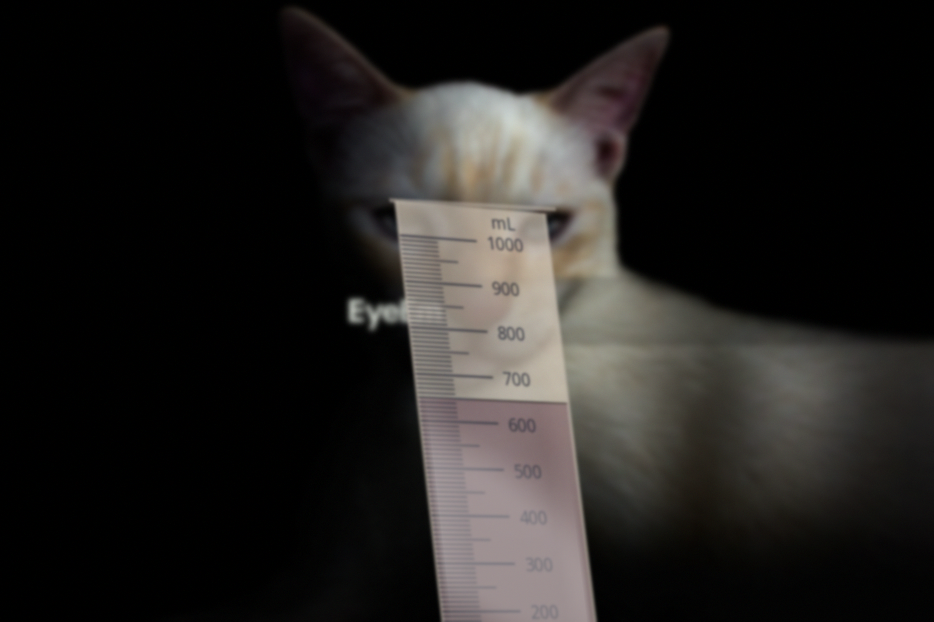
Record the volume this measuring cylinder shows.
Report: 650 mL
